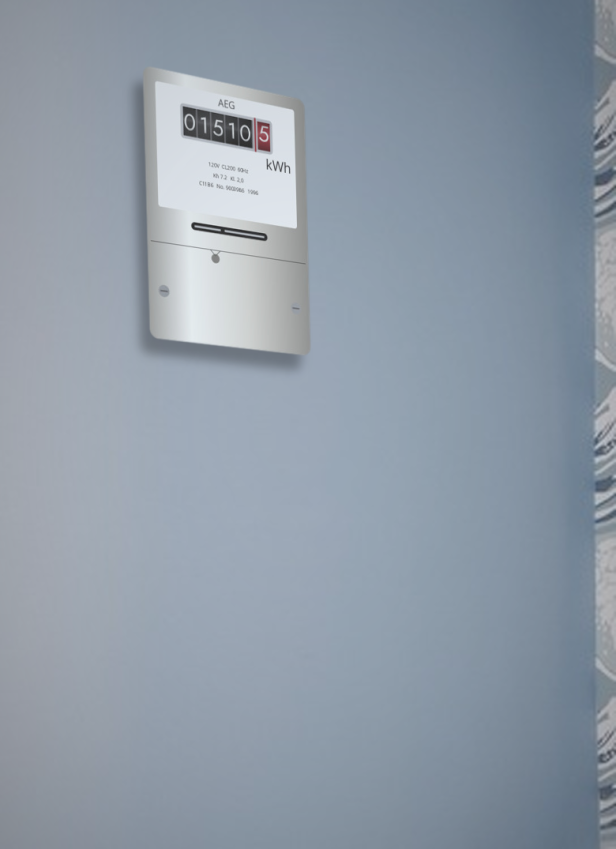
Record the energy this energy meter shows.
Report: 1510.5 kWh
